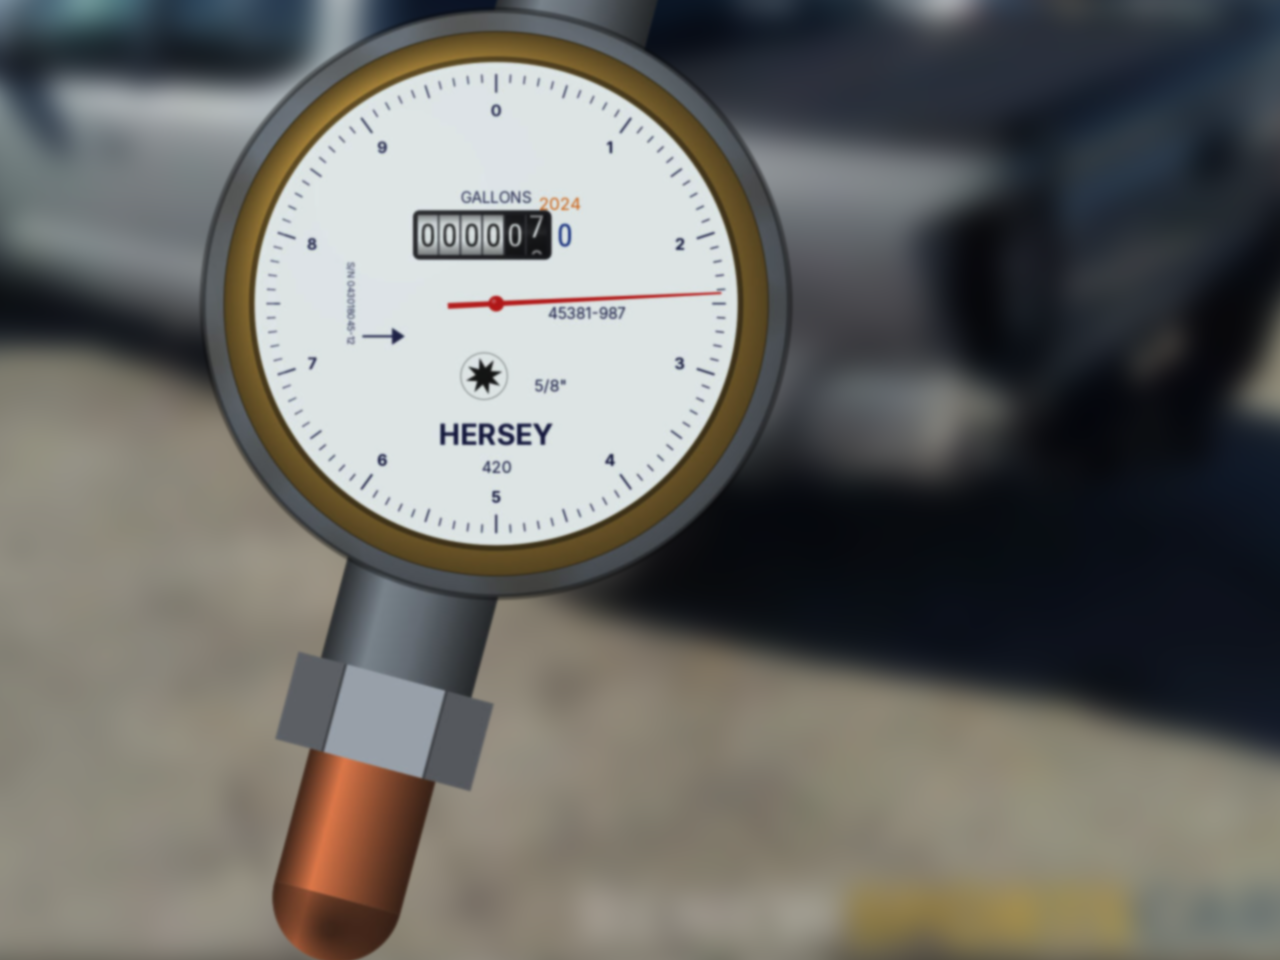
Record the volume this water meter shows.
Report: 72.4 gal
